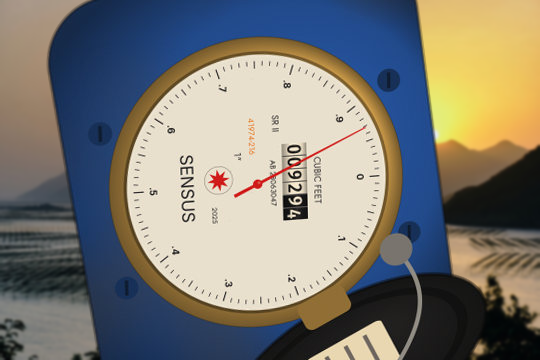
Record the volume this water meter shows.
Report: 9293.93 ft³
